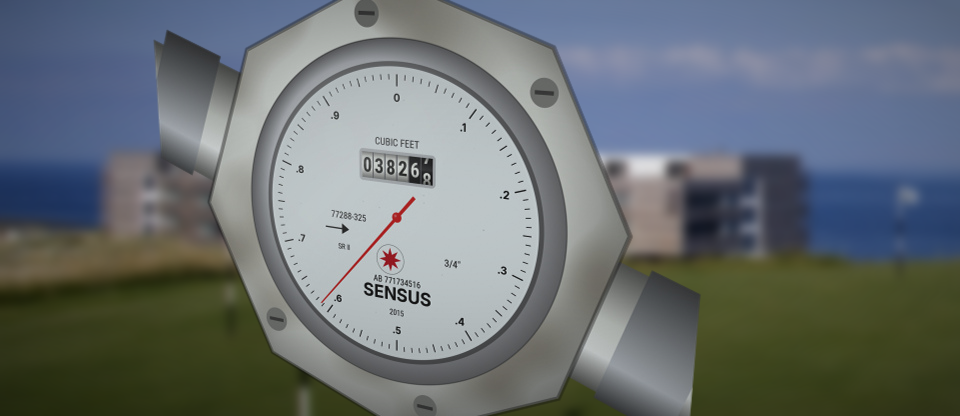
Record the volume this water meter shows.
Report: 38267.61 ft³
